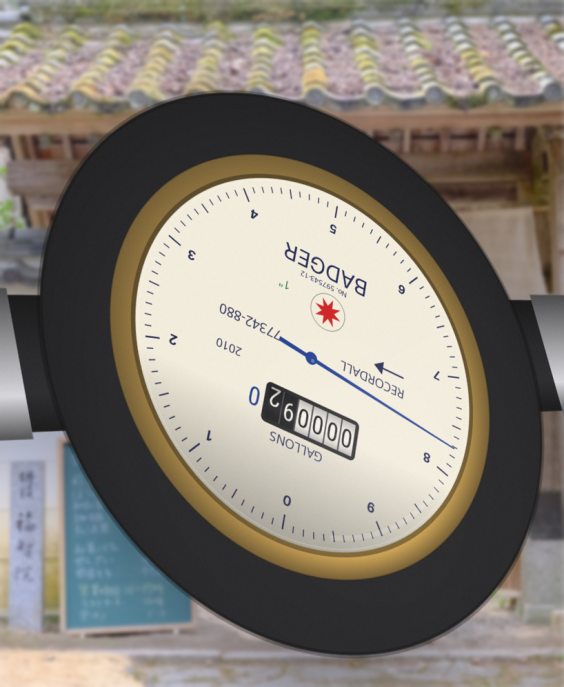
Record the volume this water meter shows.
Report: 917.7 gal
